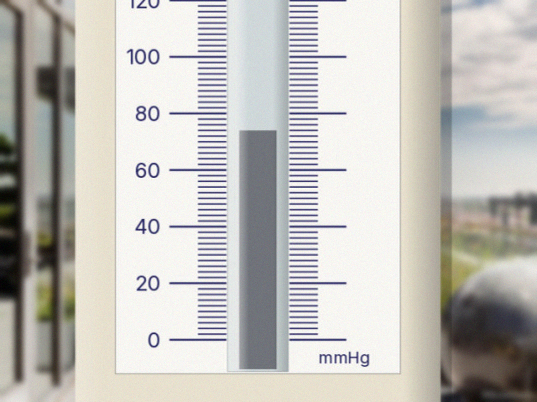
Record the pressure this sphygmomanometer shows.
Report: 74 mmHg
